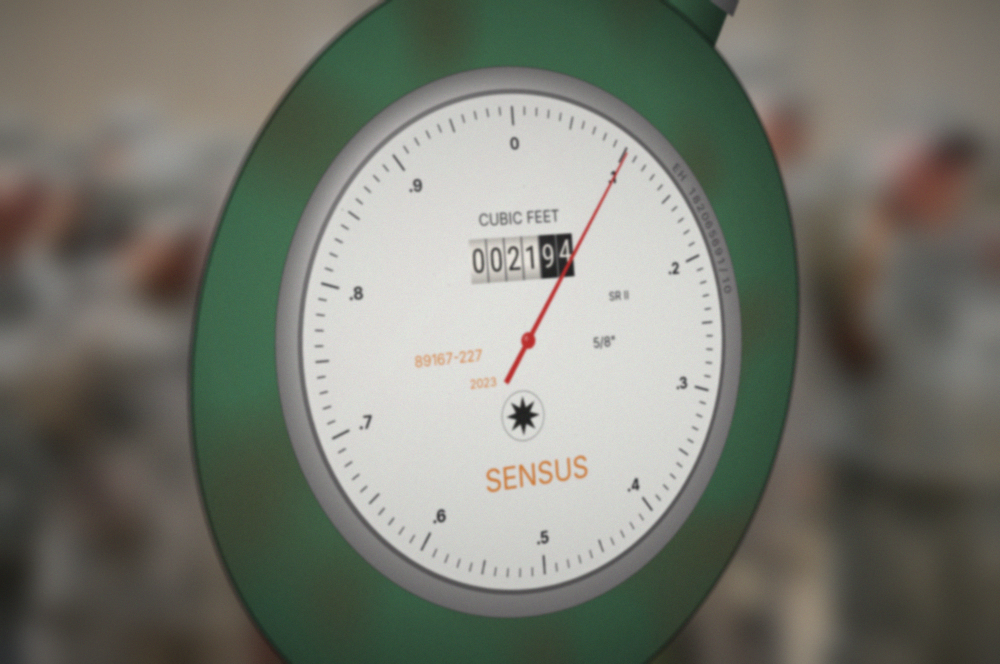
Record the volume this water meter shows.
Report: 2194.10 ft³
